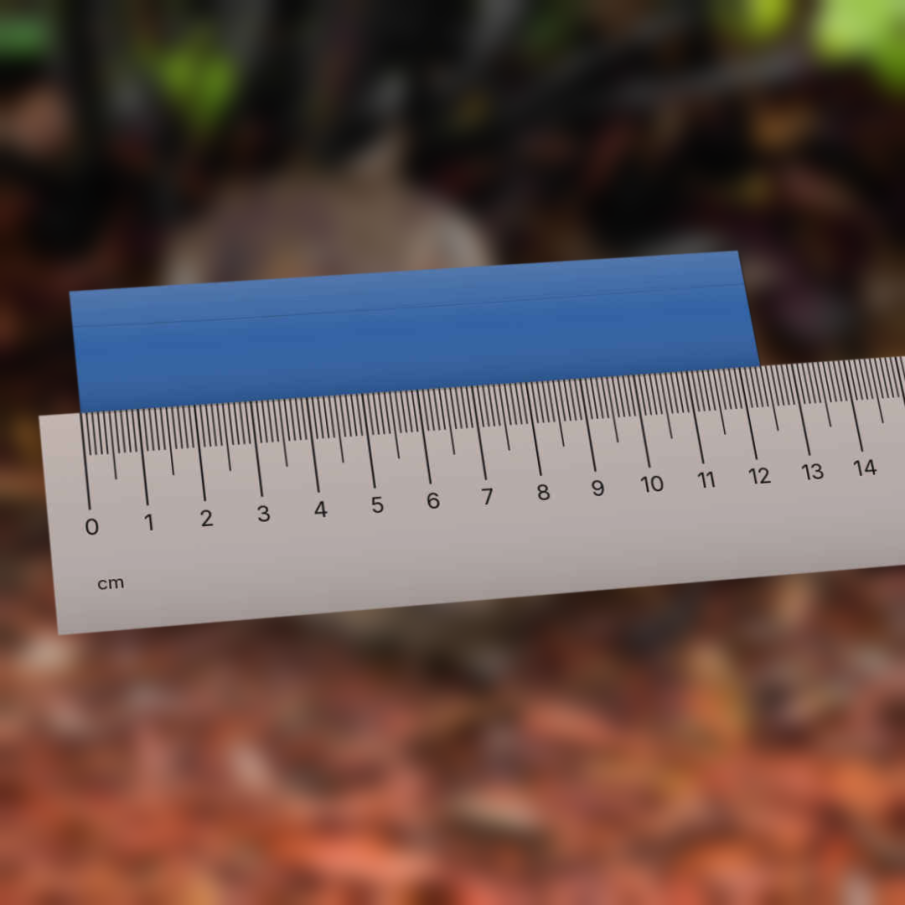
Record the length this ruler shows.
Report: 12.4 cm
